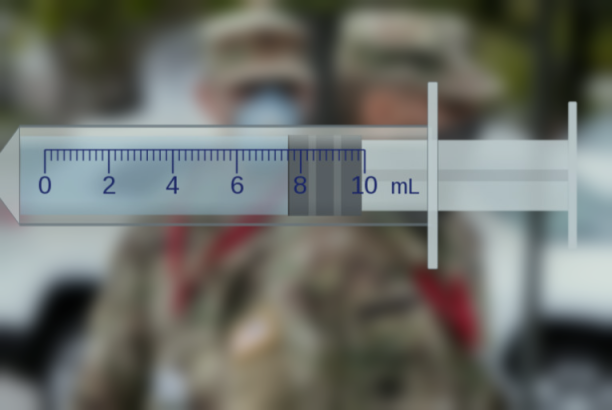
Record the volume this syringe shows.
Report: 7.6 mL
